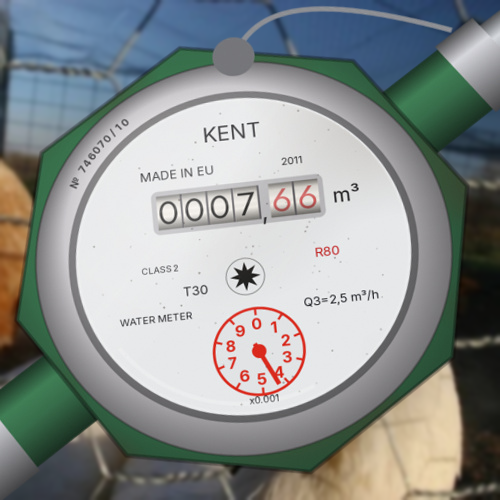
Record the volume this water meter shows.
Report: 7.664 m³
